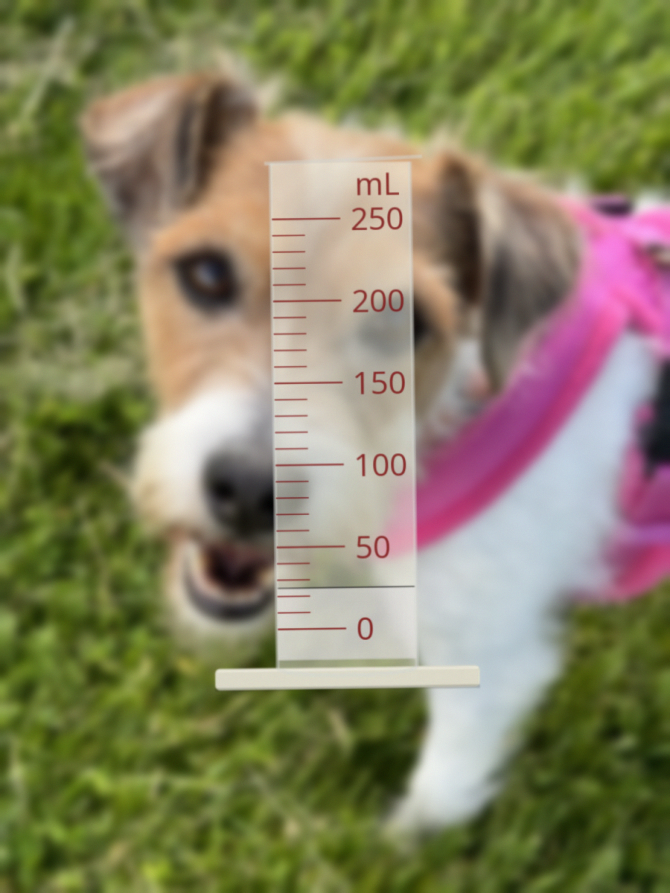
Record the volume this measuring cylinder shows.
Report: 25 mL
